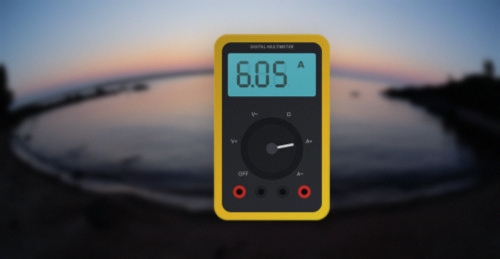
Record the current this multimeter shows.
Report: 6.05 A
